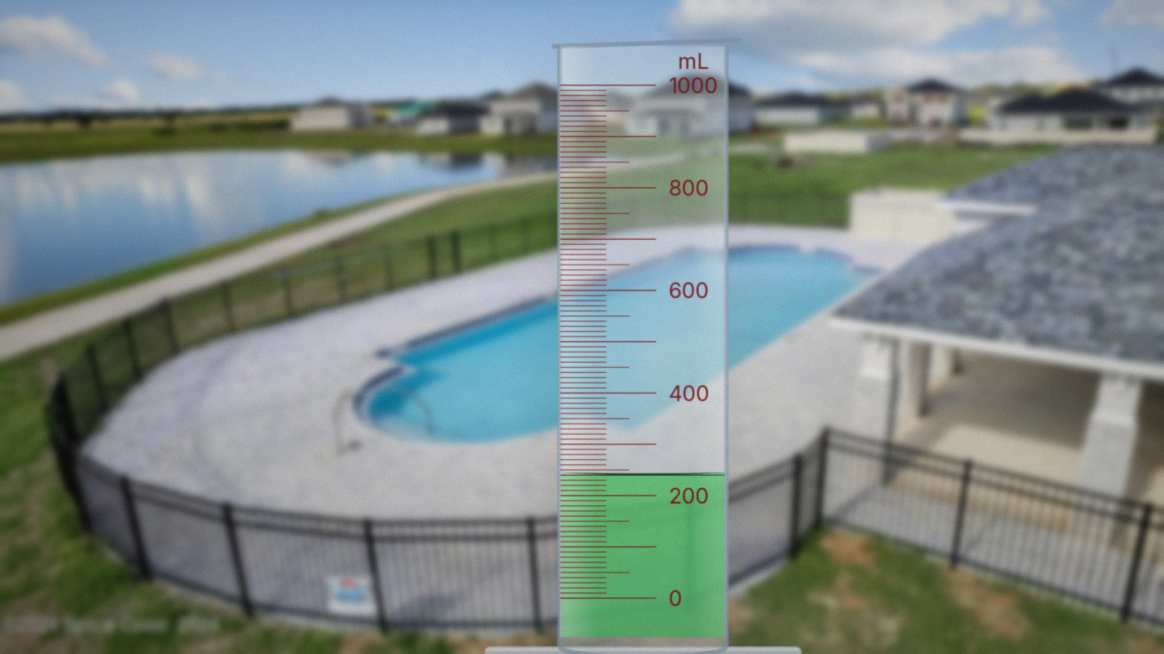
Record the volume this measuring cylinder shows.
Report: 240 mL
